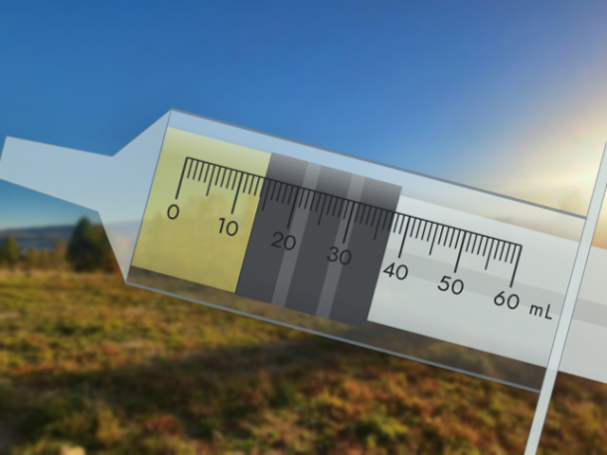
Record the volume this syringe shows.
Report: 14 mL
